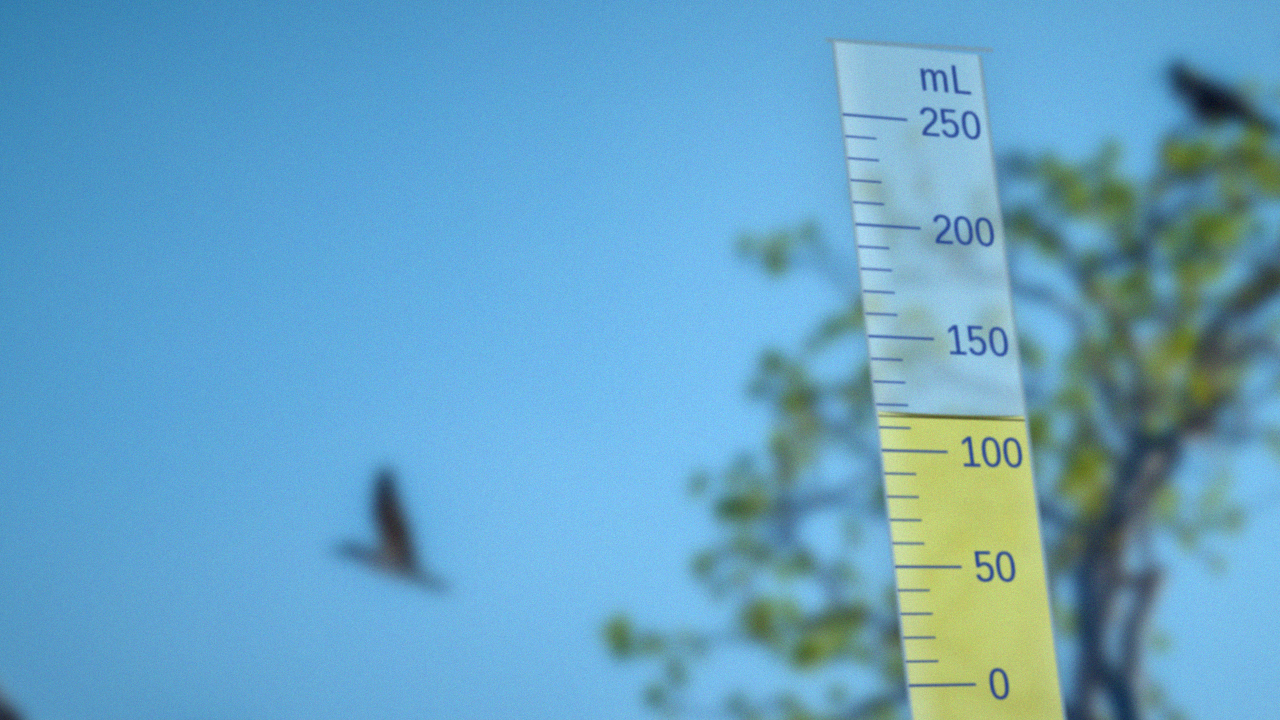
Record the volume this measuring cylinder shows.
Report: 115 mL
